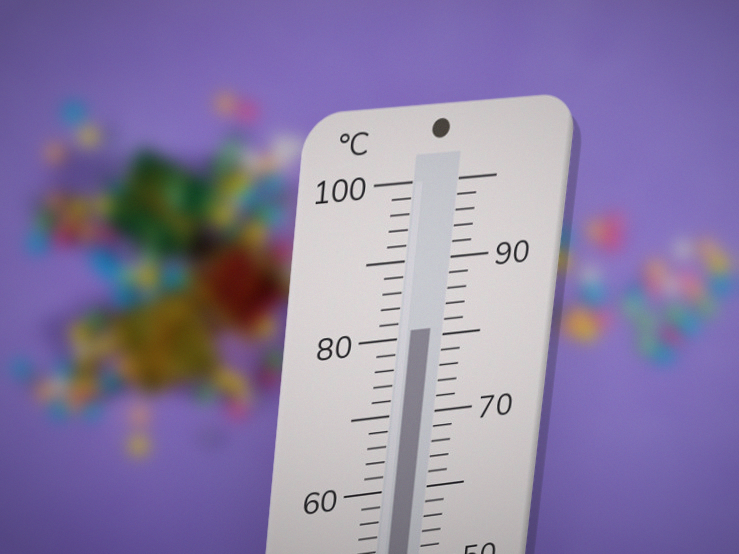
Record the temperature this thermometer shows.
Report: 81 °C
